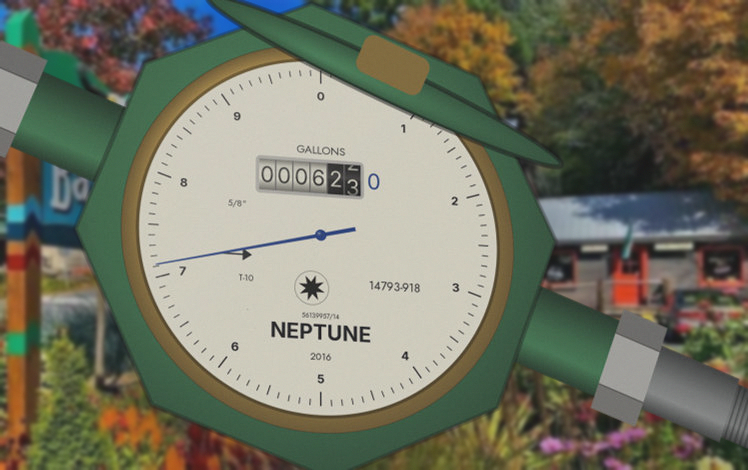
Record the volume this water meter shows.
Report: 6227.1 gal
